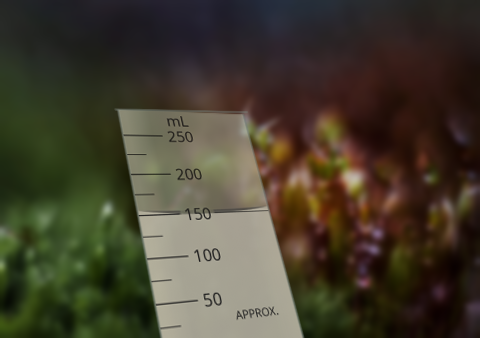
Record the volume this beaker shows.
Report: 150 mL
